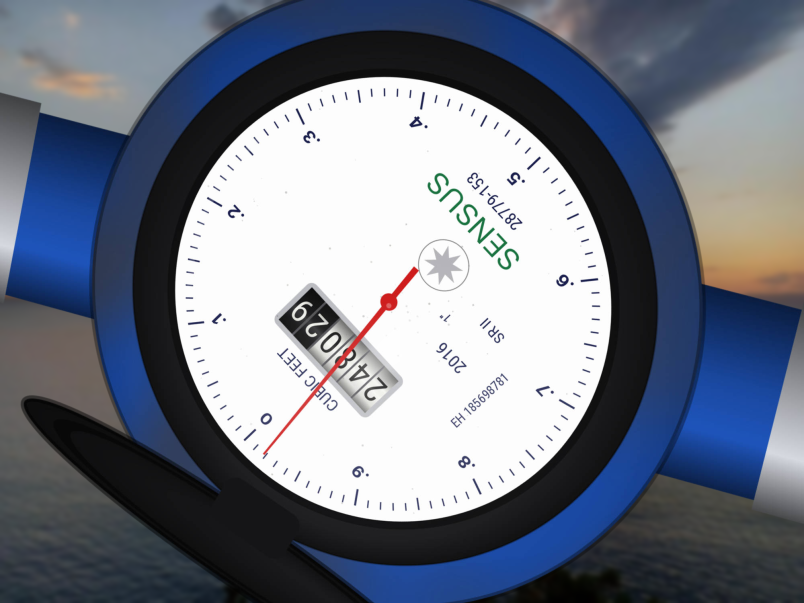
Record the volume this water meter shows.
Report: 248028.98 ft³
